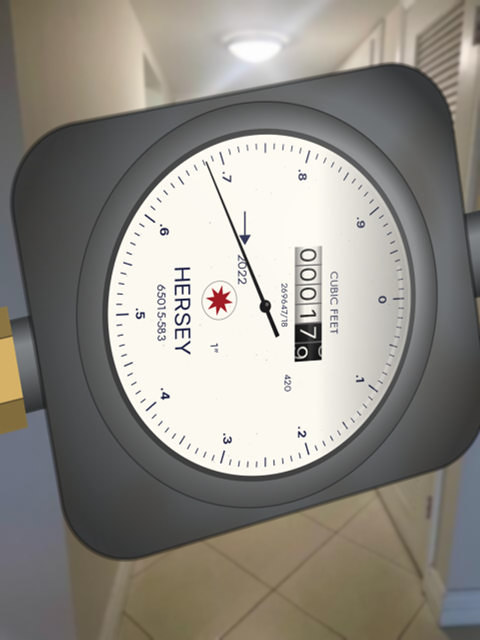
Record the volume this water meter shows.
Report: 178.68 ft³
